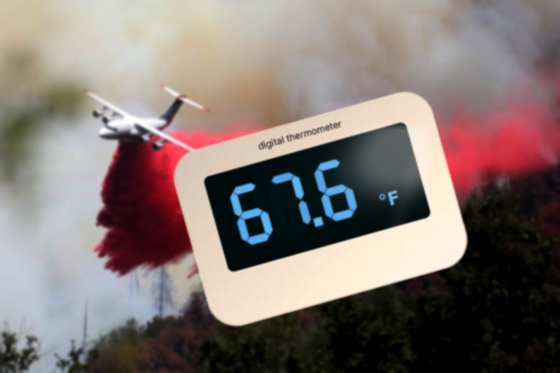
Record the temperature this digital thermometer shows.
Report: 67.6 °F
